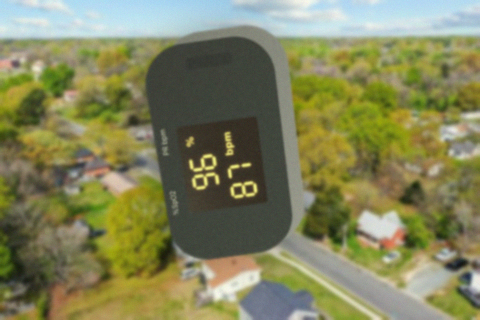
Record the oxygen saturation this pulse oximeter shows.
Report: 96 %
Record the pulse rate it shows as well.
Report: 87 bpm
